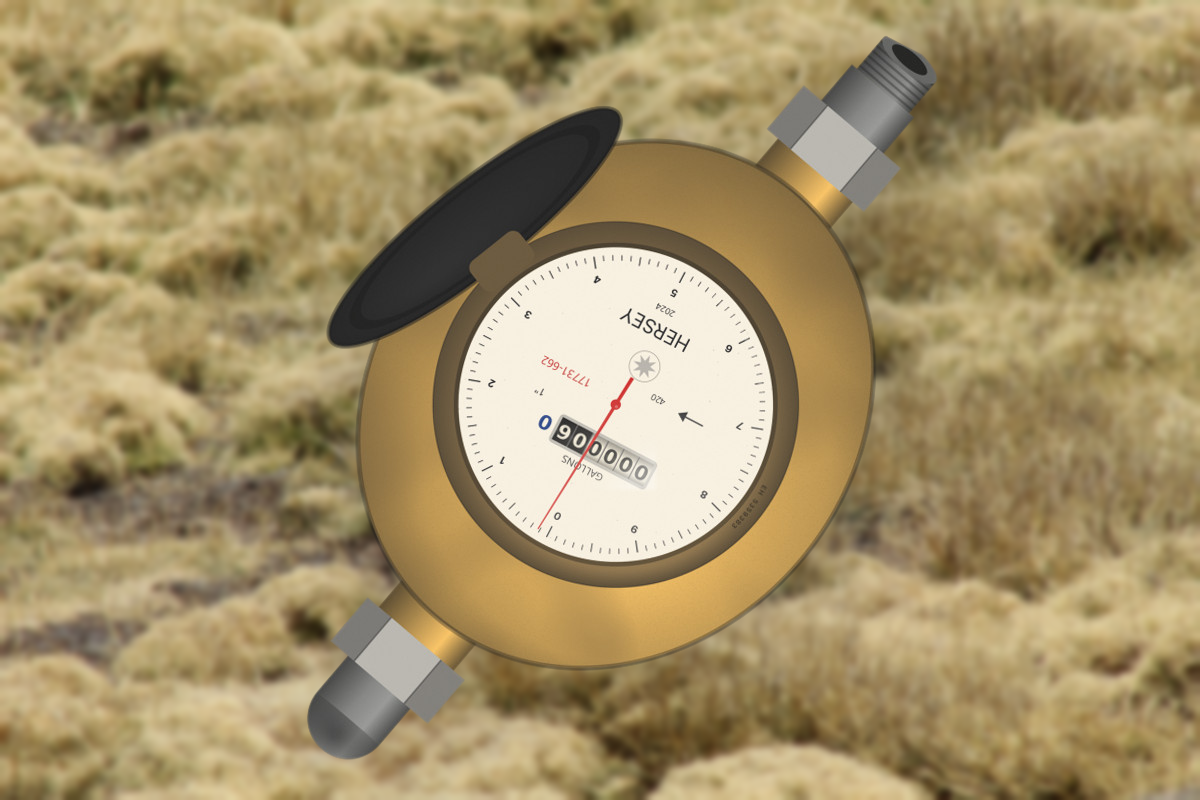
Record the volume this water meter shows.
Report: 60.1 gal
